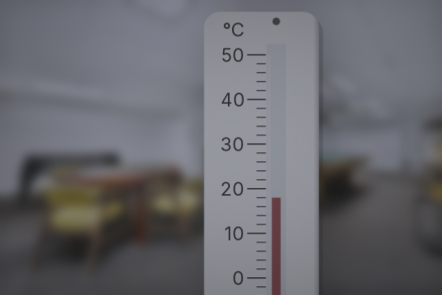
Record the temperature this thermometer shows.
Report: 18 °C
